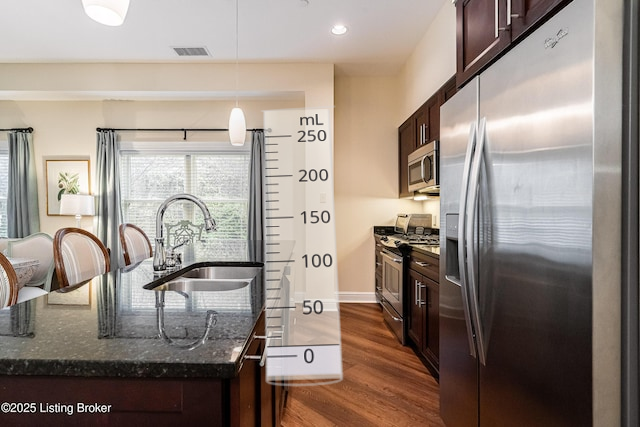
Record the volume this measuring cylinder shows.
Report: 10 mL
